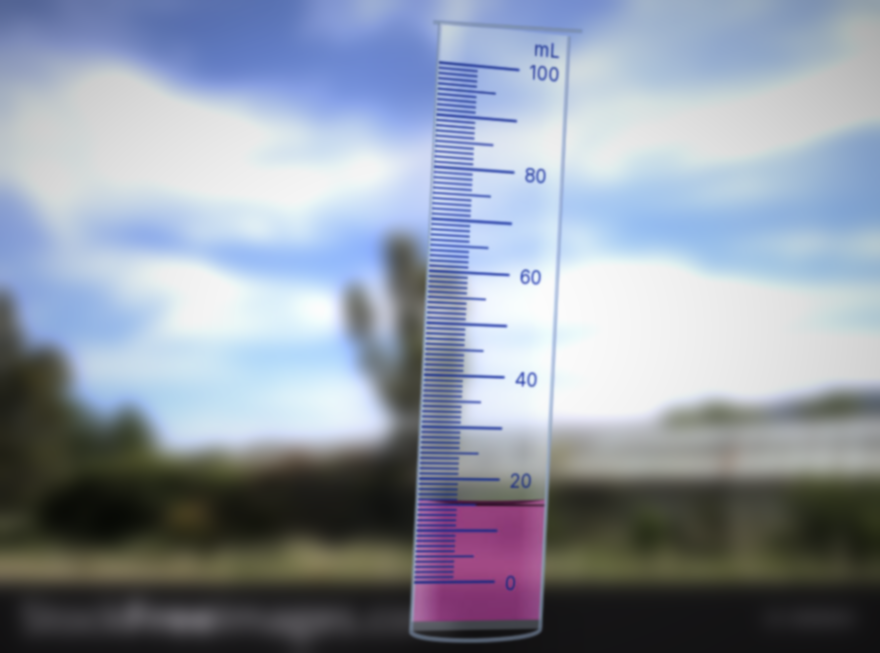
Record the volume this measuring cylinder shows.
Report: 15 mL
